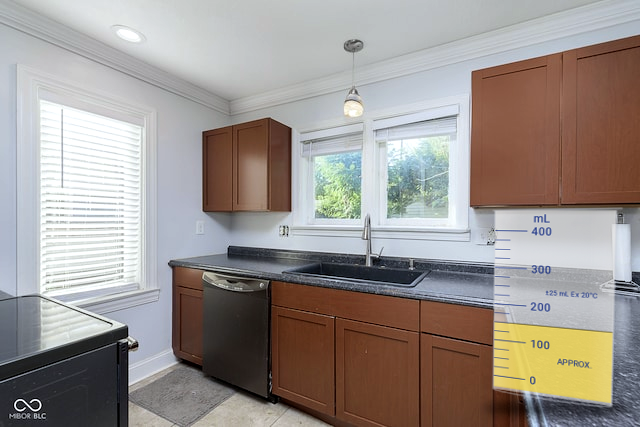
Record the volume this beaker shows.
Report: 150 mL
